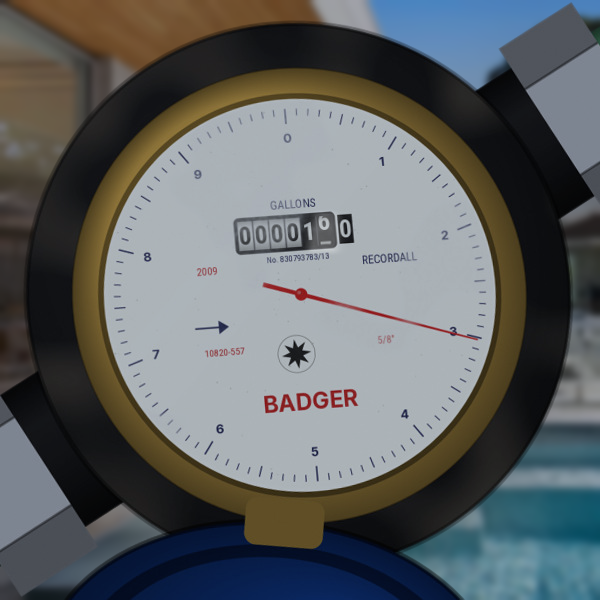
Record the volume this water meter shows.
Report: 163.0 gal
